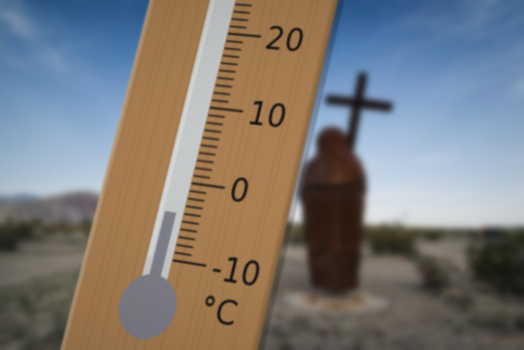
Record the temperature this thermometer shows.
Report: -4 °C
